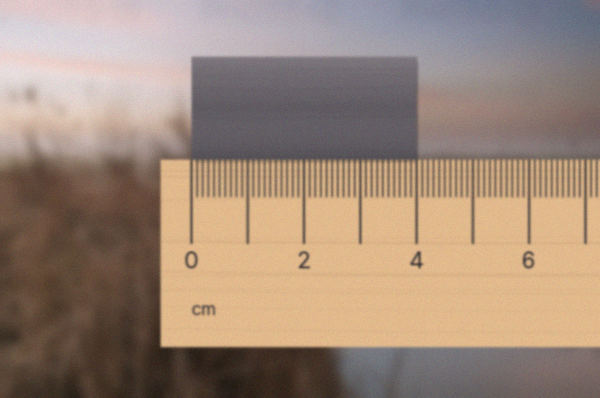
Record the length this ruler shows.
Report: 4 cm
